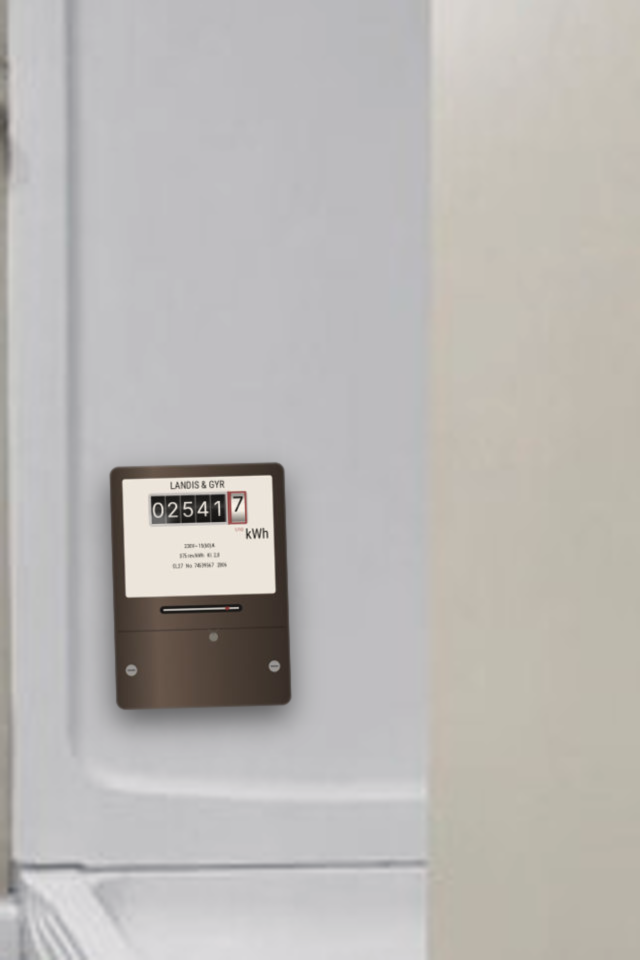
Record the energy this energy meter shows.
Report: 2541.7 kWh
